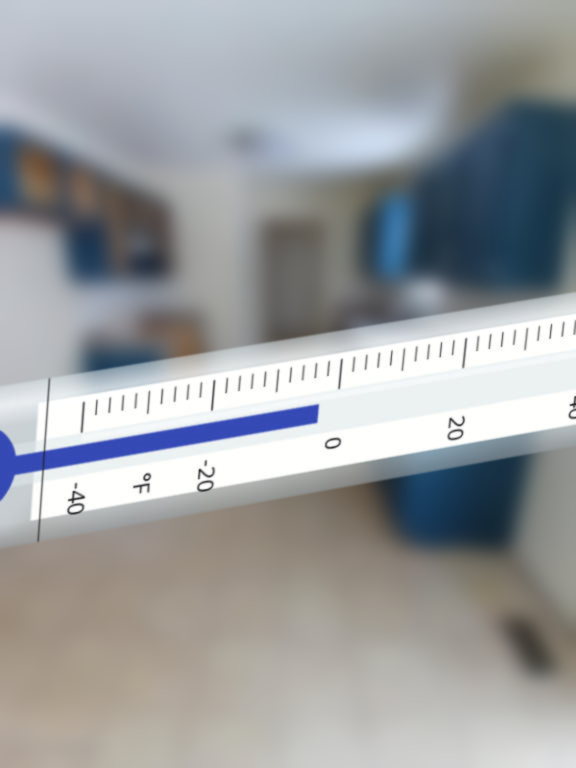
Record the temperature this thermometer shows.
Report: -3 °F
